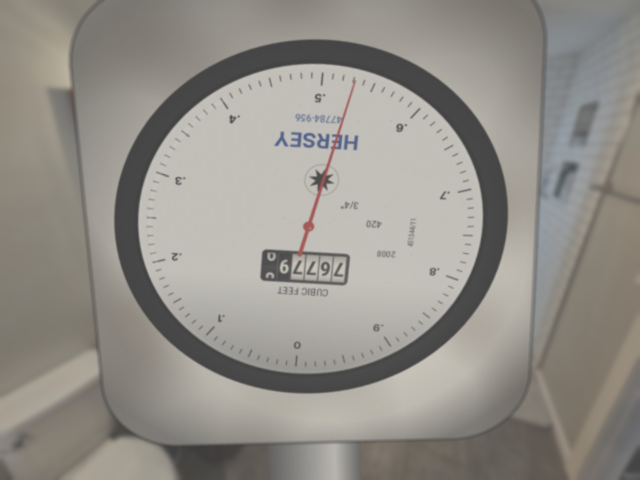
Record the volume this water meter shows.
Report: 767798.53 ft³
